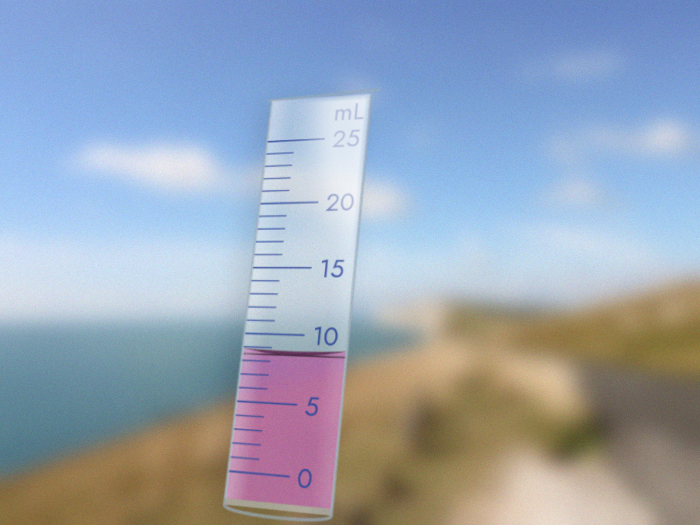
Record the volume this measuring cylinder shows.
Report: 8.5 mL
